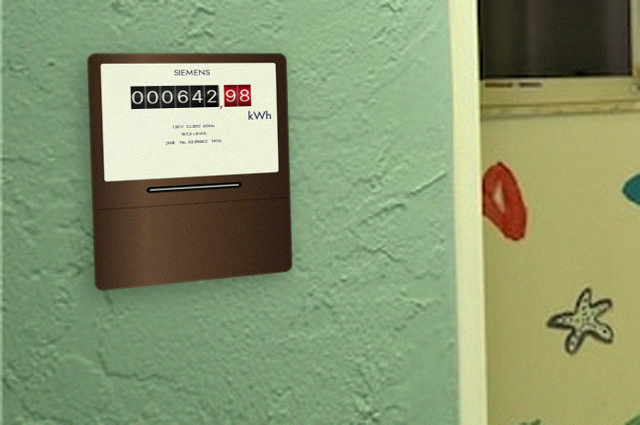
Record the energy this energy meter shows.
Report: 642.98 kWh
